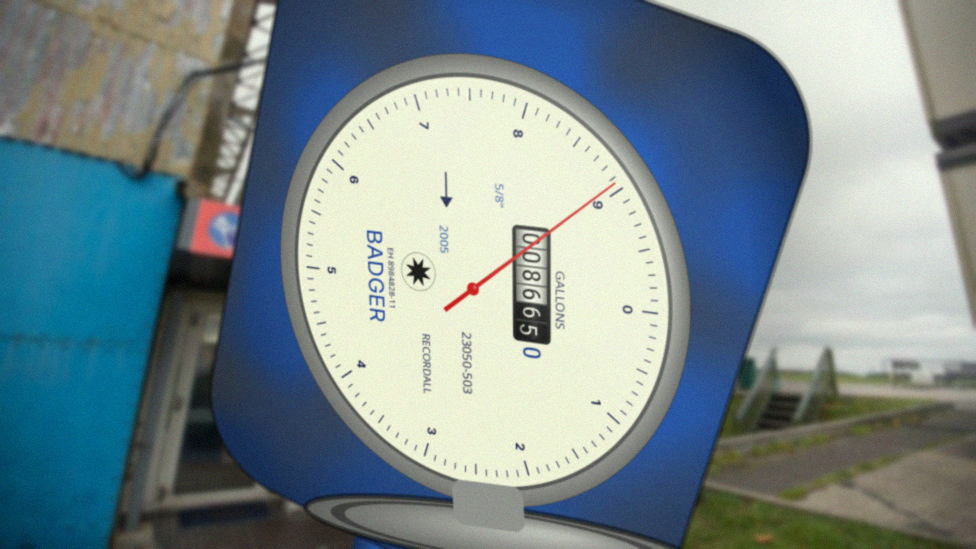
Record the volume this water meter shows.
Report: 86648.9 gal
